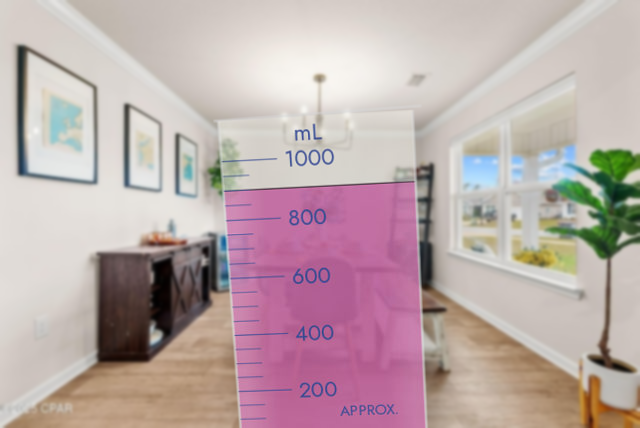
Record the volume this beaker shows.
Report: 900 mL
